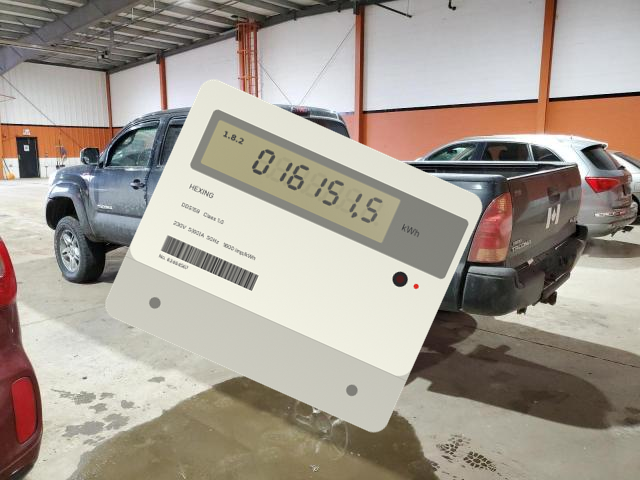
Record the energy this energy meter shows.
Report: 16151.5 kWh
